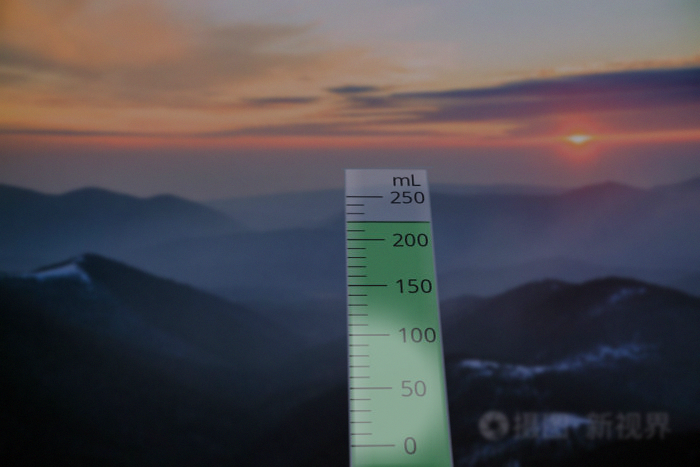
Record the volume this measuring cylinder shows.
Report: 220 mL
